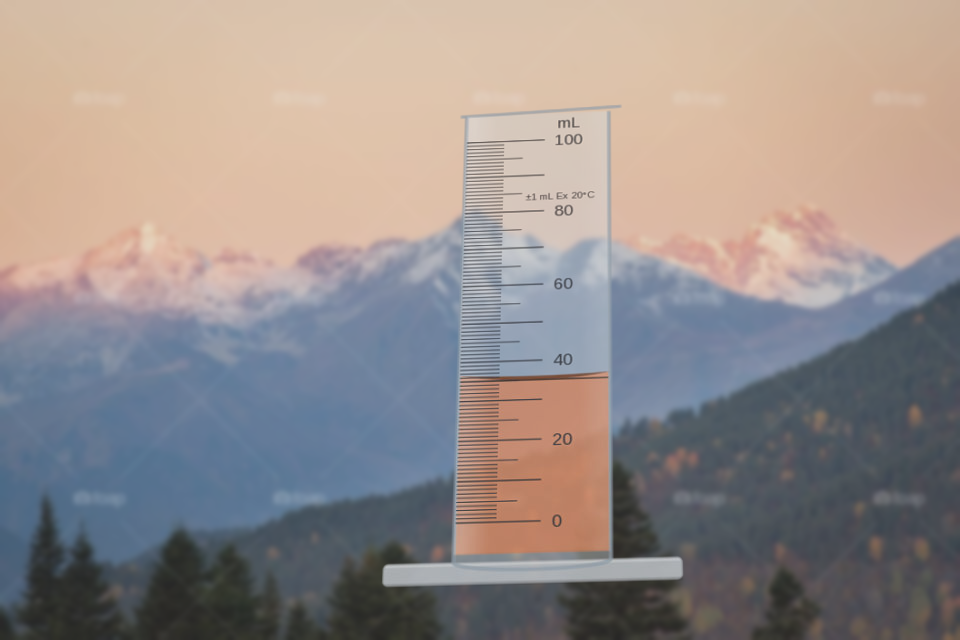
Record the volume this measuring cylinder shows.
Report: 35 mL
